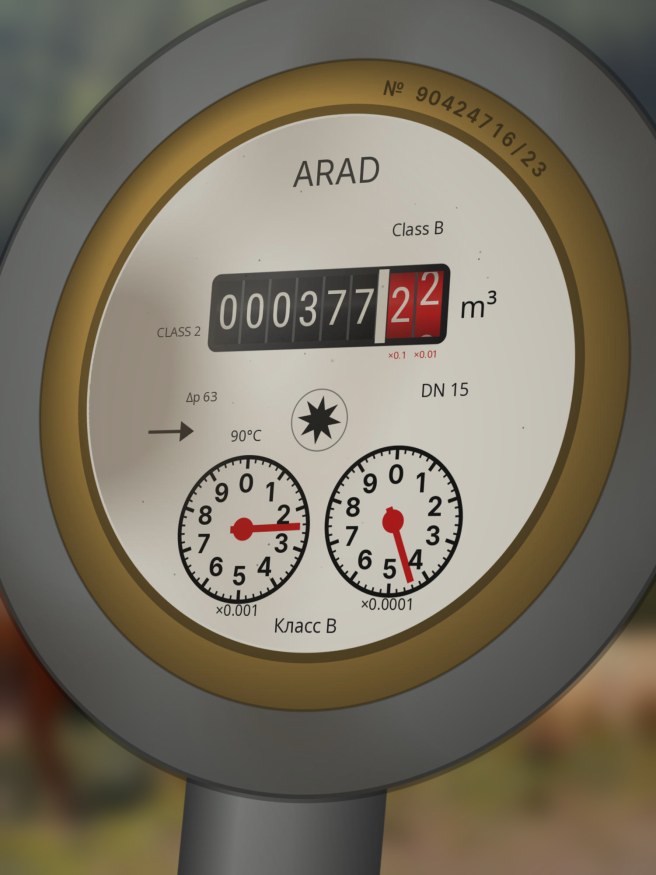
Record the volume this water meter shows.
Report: 377.2224 m³
